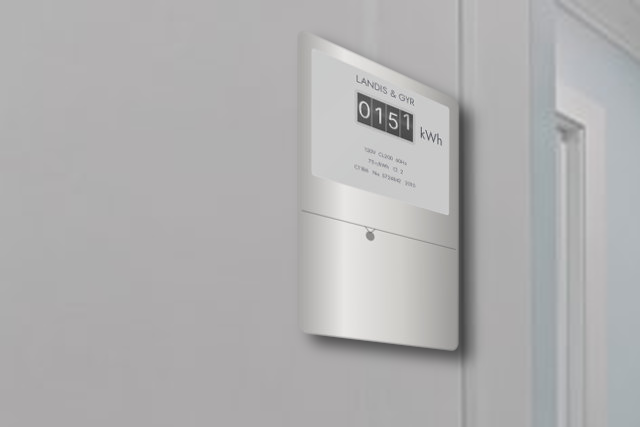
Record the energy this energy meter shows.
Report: 151 kWh
